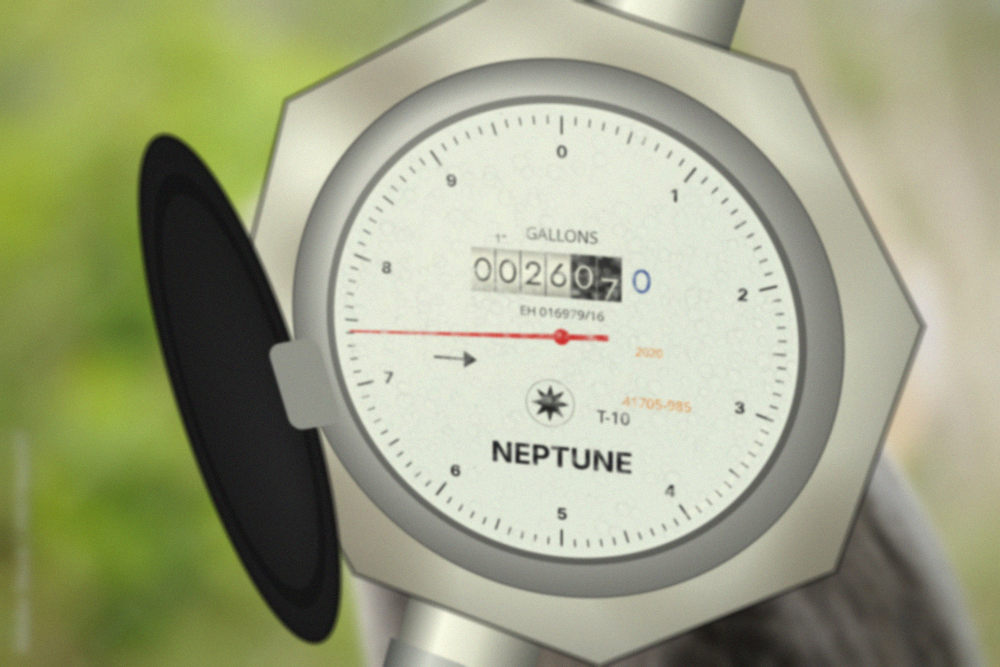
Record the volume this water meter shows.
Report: 26067.4 gal
